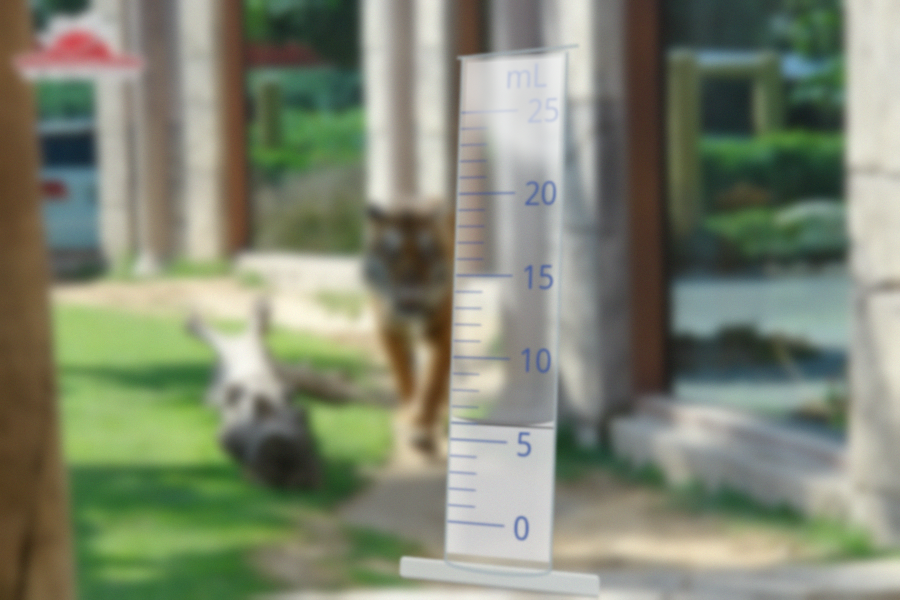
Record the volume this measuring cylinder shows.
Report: 6 mL
